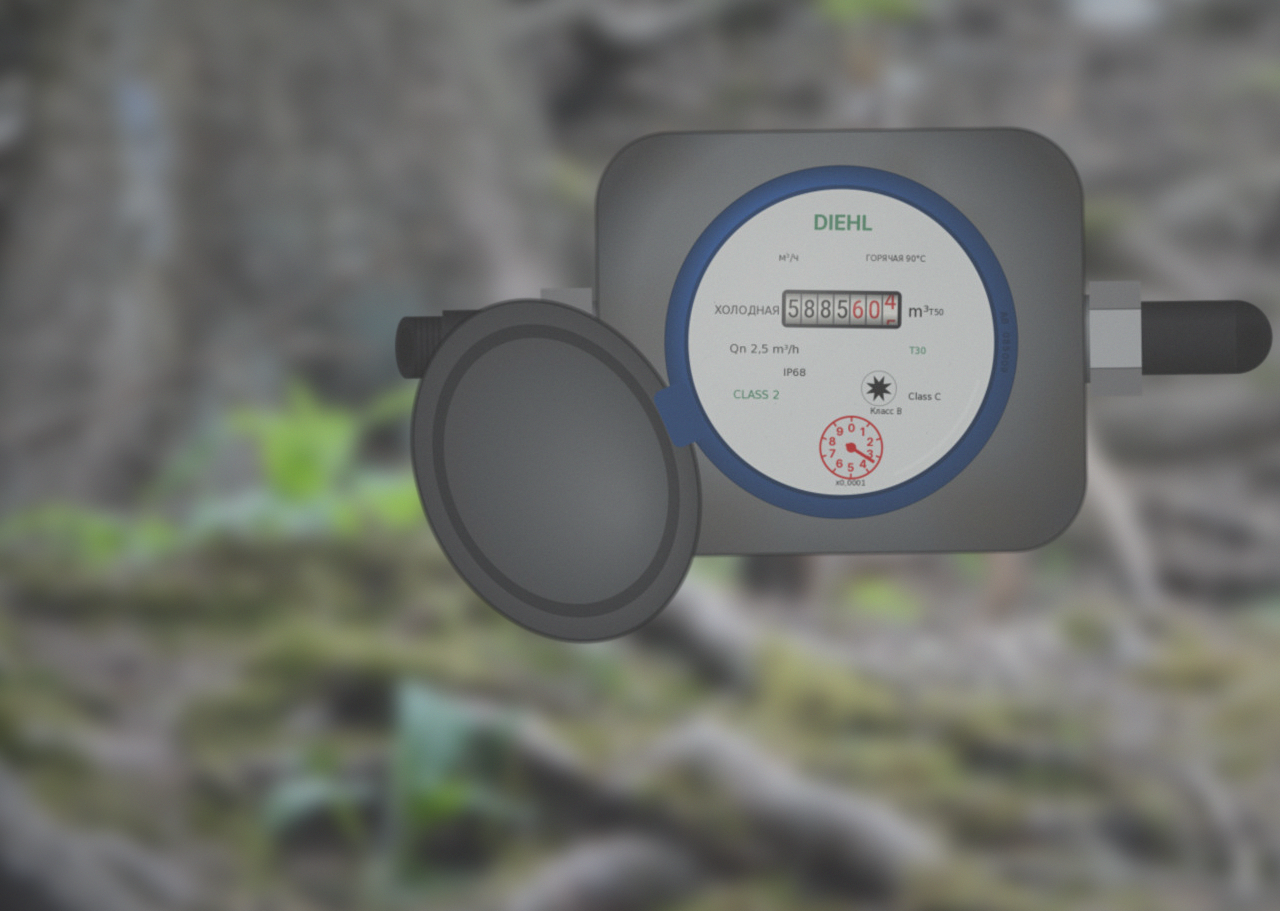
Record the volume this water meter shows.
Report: 5885.6043 m³
